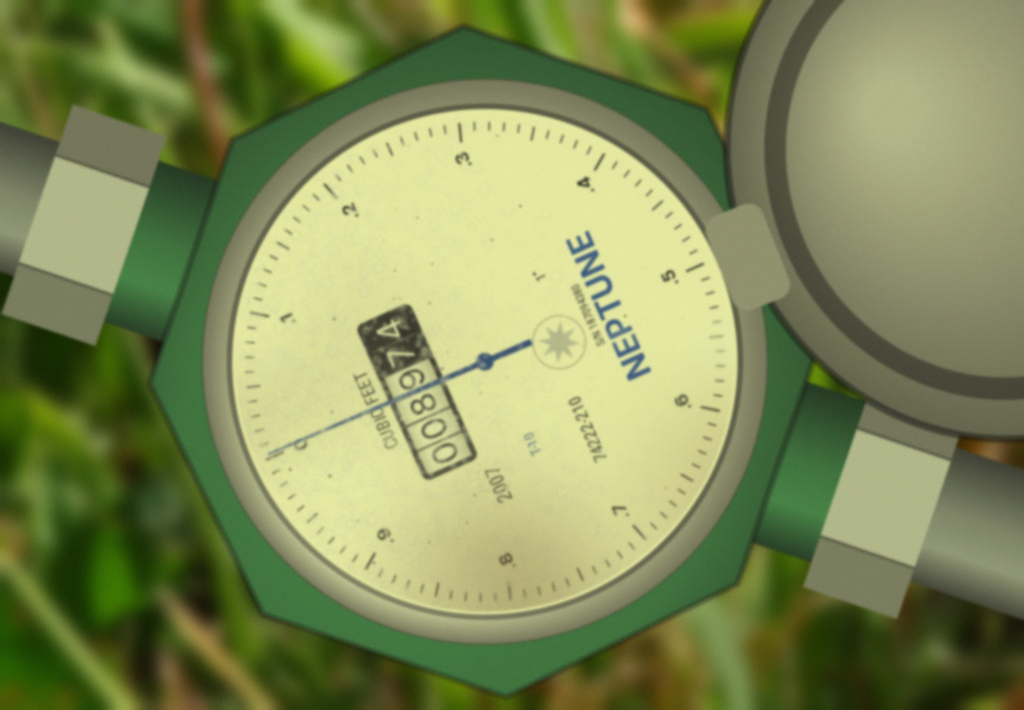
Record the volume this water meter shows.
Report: 8974.00 ft³
